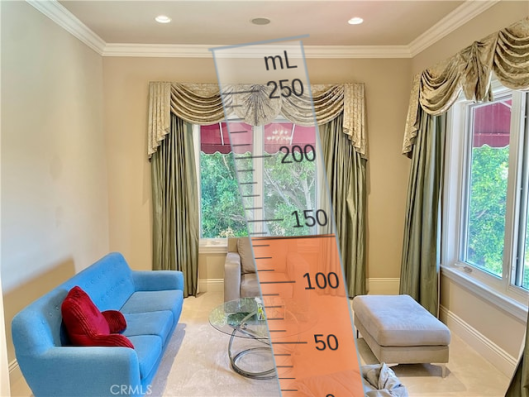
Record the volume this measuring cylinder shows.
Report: 135 mL
